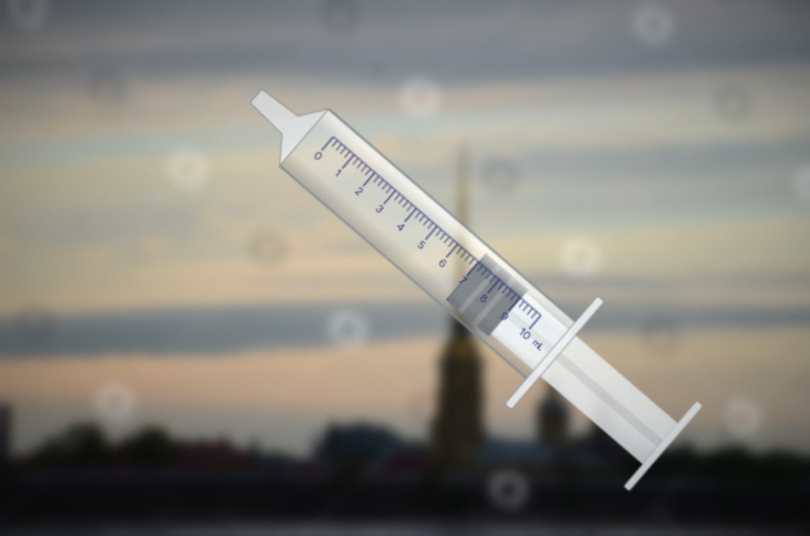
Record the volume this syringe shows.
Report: 7 mL
